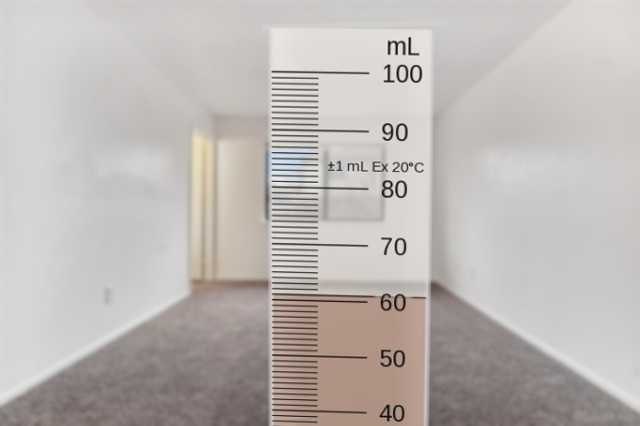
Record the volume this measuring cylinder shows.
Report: 61 mL
